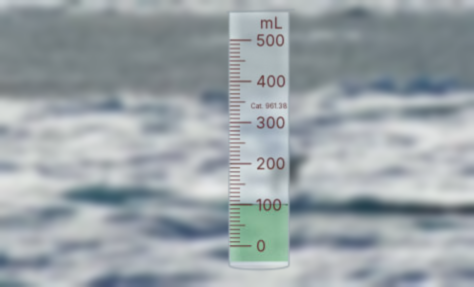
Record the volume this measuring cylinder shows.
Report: 100 mL
